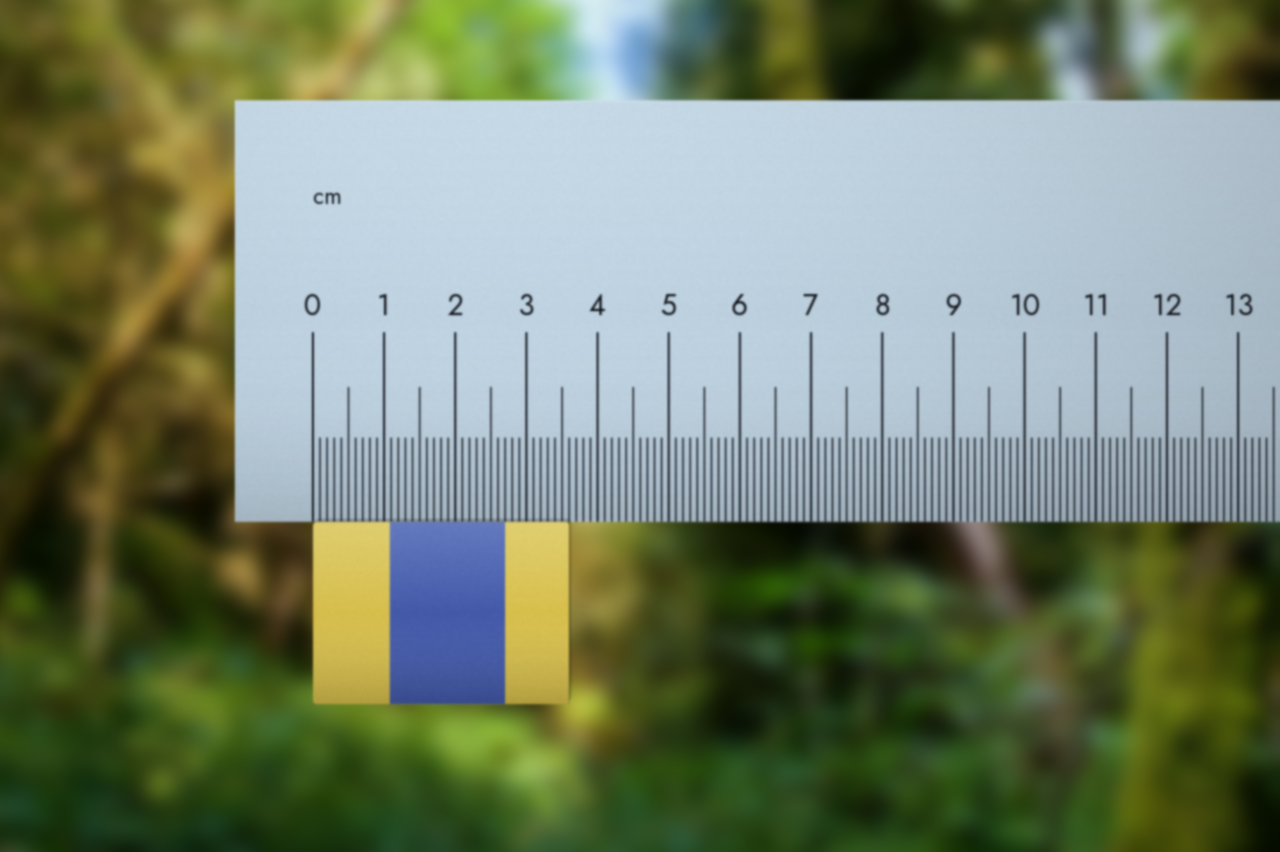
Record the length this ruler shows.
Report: 3.6 cm
